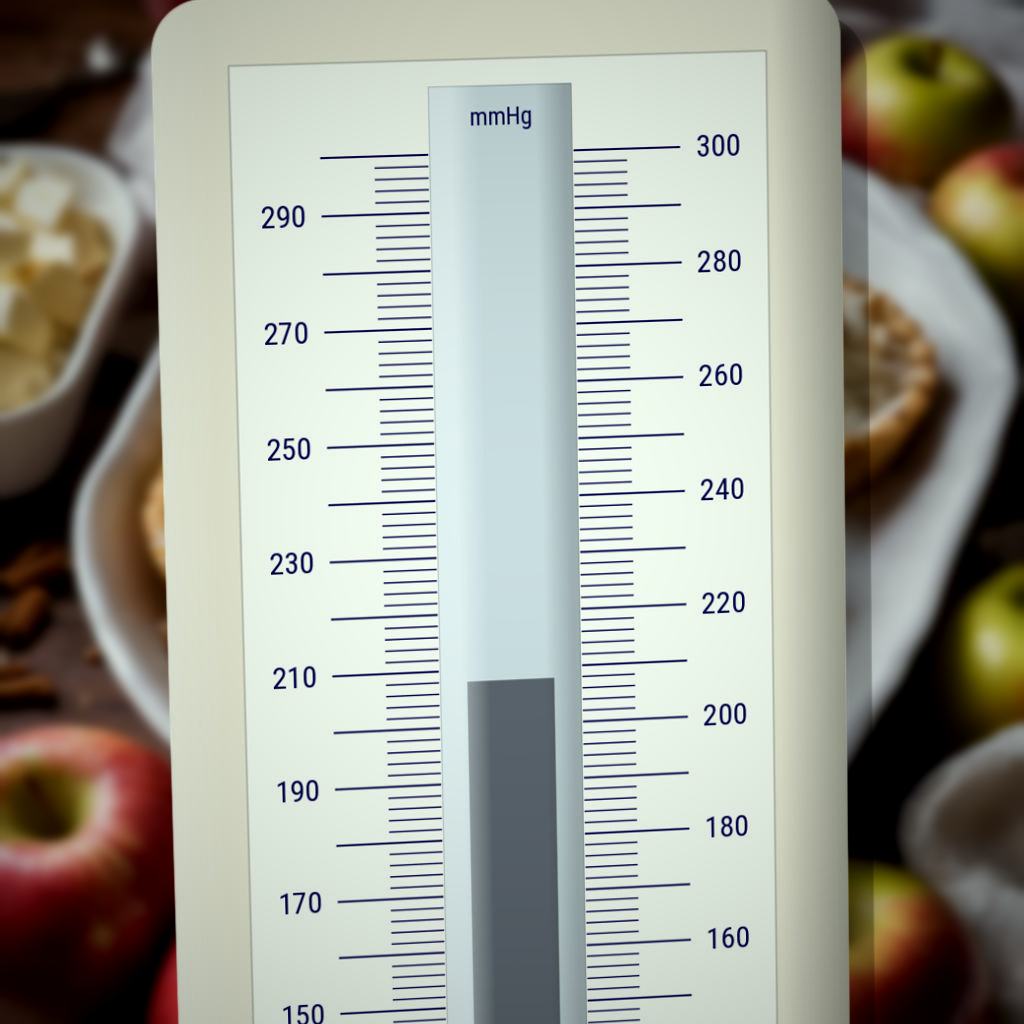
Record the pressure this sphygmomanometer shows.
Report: 208 mmHg
